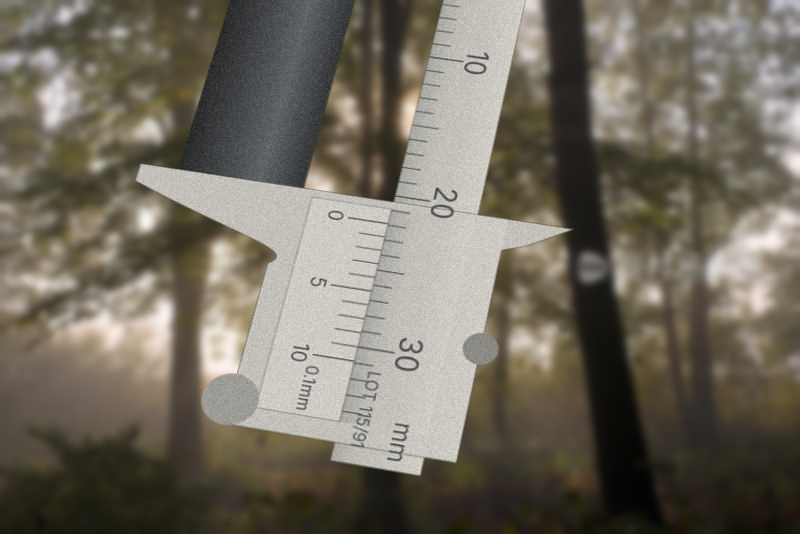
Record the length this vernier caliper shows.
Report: 21.9 mm
